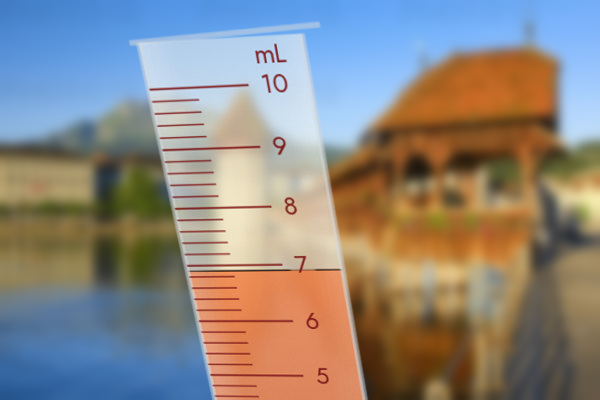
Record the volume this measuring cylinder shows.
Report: 6.9 mL
